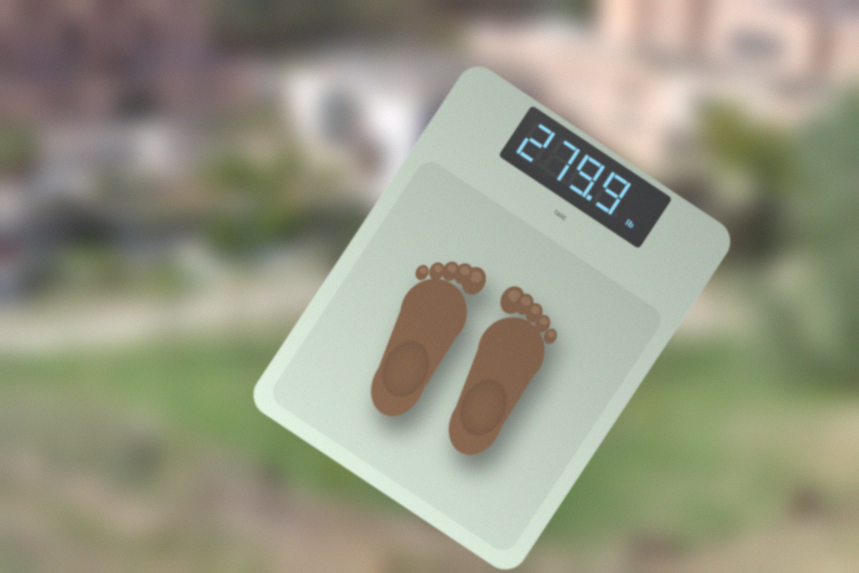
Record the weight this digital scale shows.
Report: 279.9 lb
